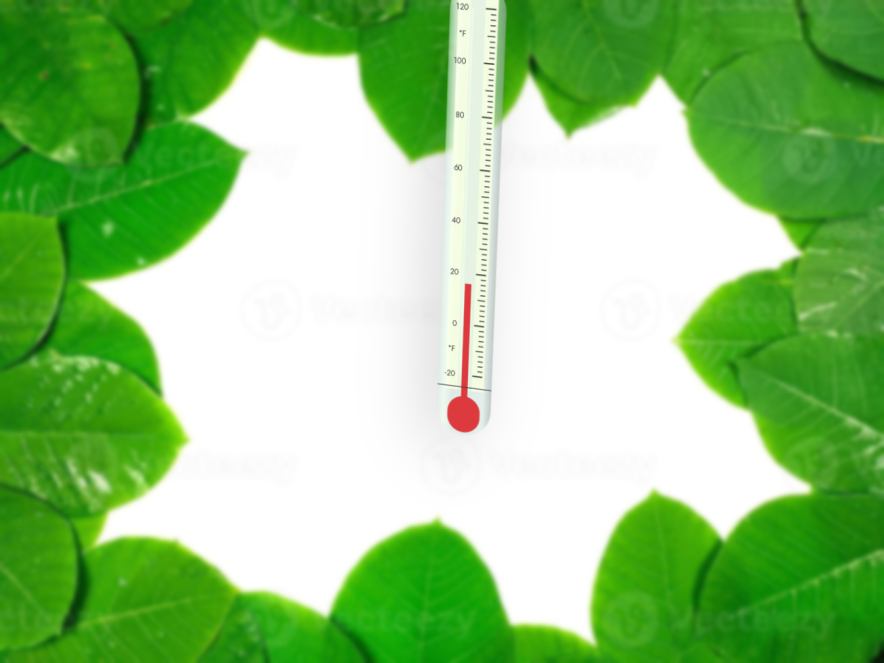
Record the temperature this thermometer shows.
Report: 16 °F
